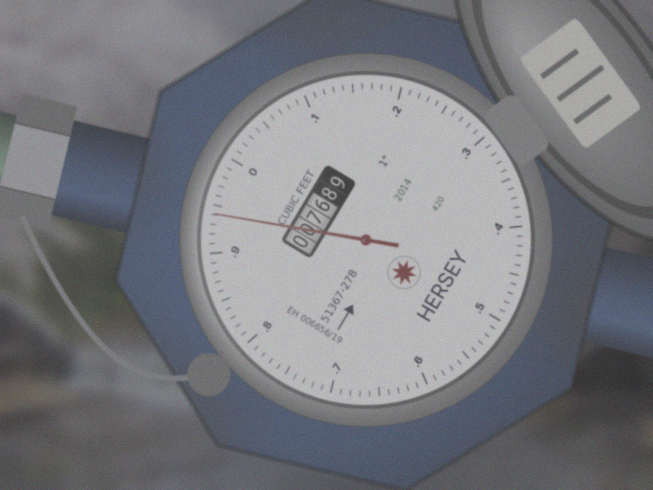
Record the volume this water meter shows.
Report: 7688.94 ft³
